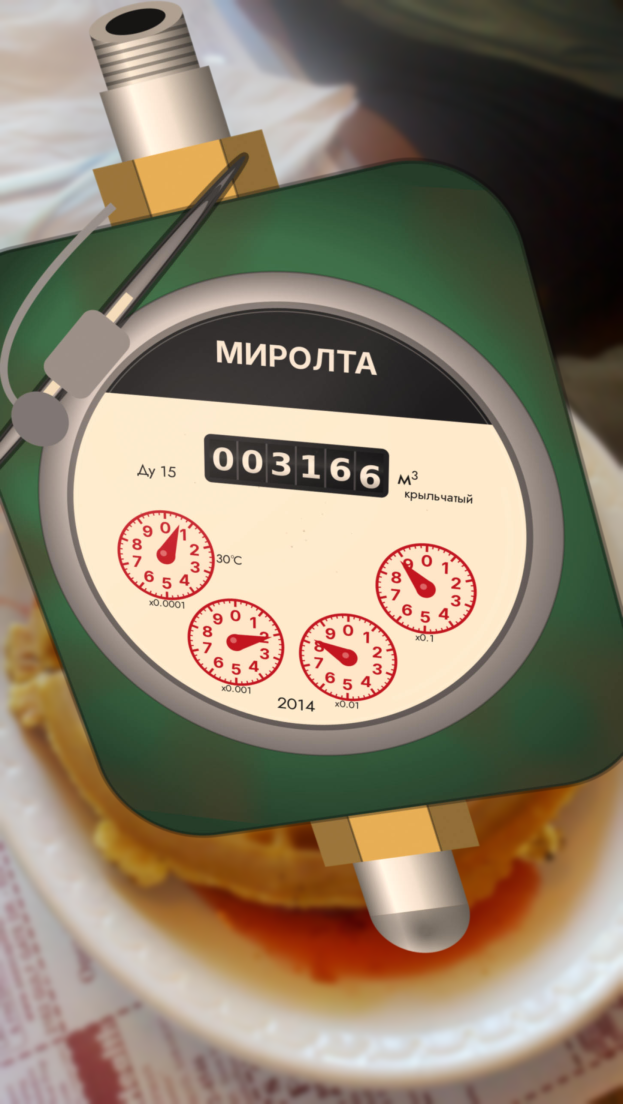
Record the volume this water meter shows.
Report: 3165.8820 m³
